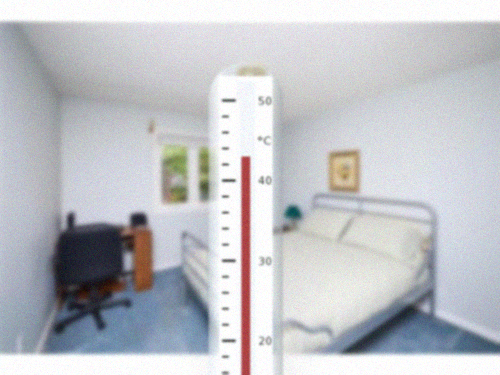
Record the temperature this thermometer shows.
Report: 43 °C
